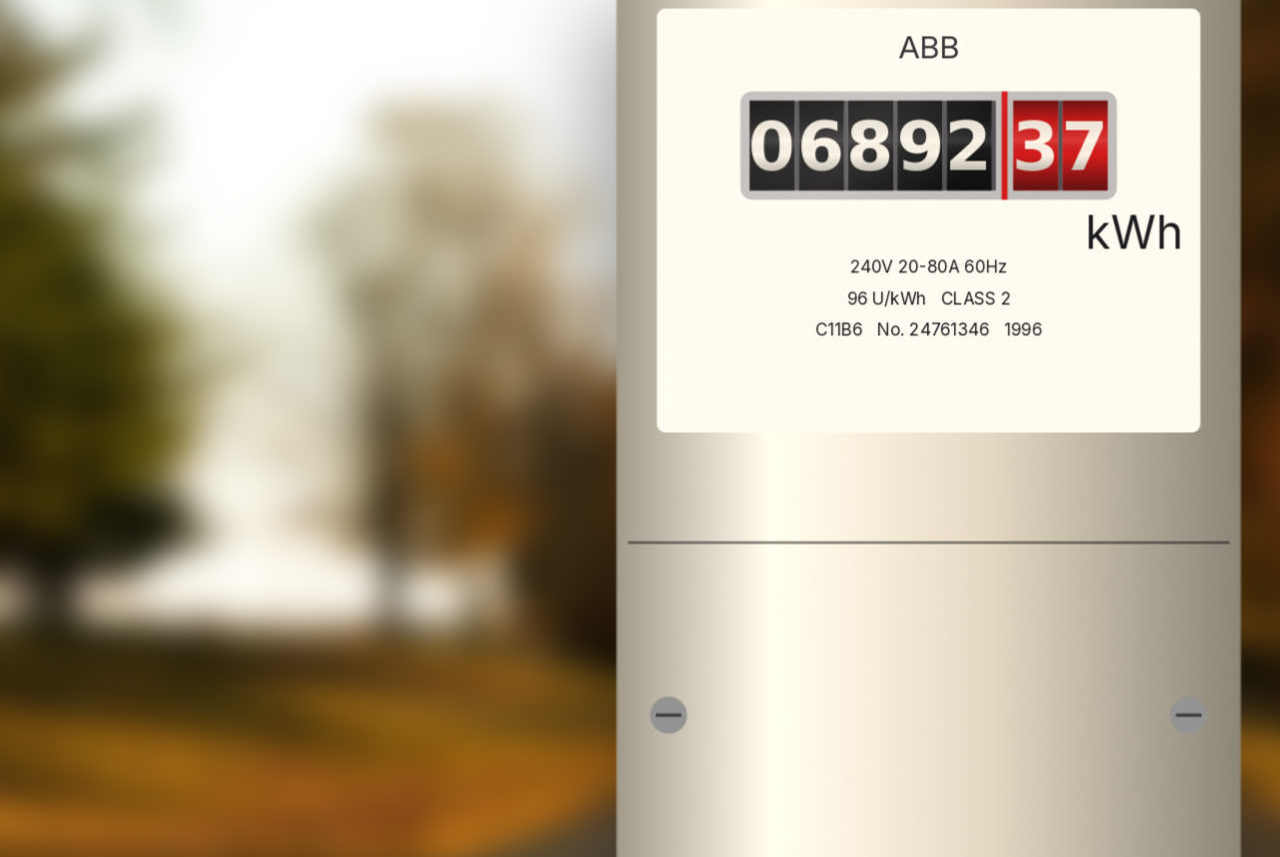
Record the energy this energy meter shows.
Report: 6892.37 kWh
